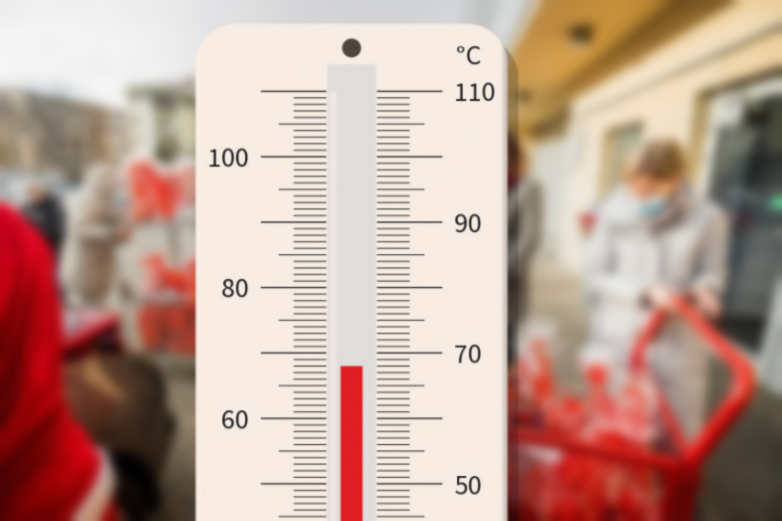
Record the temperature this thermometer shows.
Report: 68 °C
